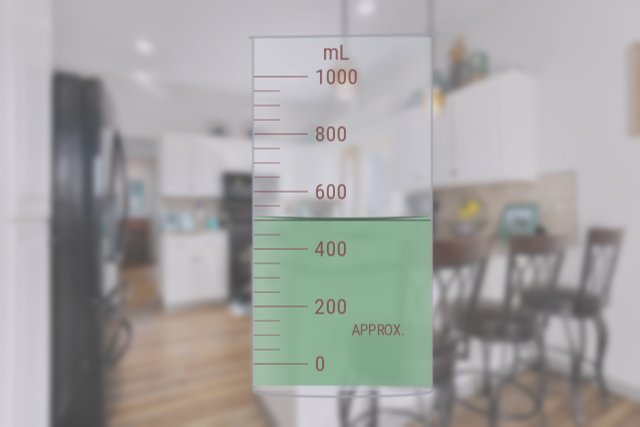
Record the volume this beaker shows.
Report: 500 mL
